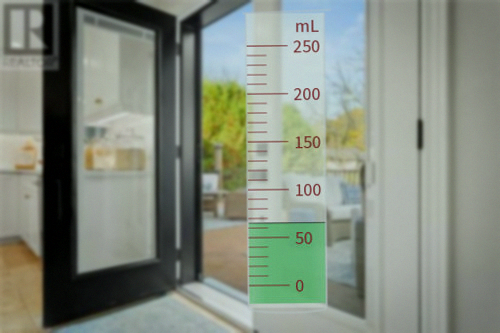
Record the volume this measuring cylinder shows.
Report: 65 mL
